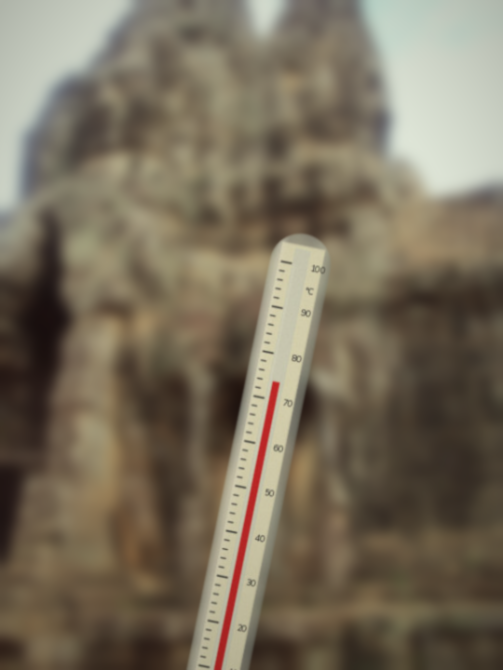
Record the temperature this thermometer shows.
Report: 74 °C
